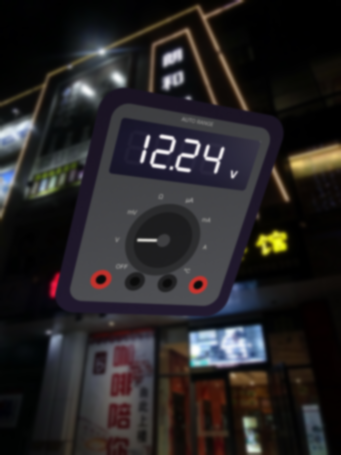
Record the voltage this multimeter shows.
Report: 12.24 V
